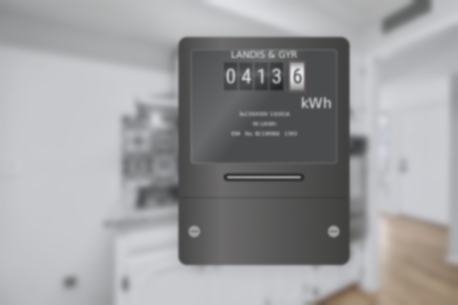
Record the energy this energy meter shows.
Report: 413.6 kWh
